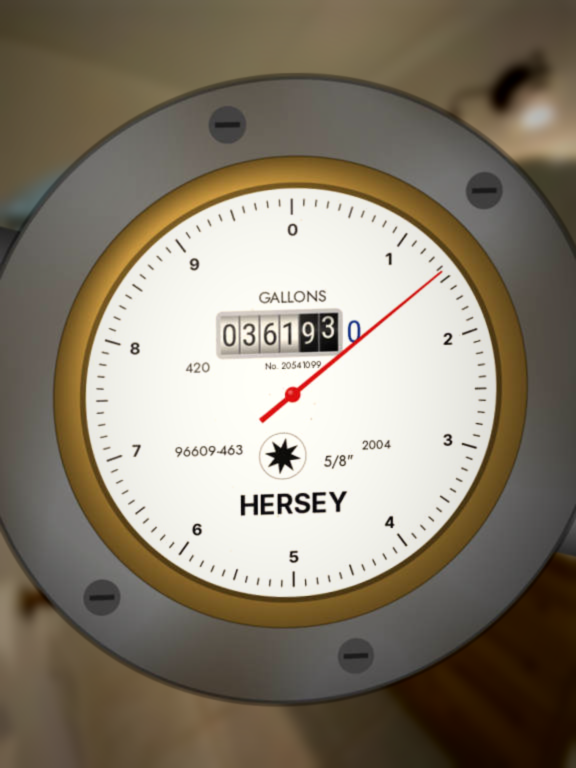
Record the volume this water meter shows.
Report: 361931.4 gal
